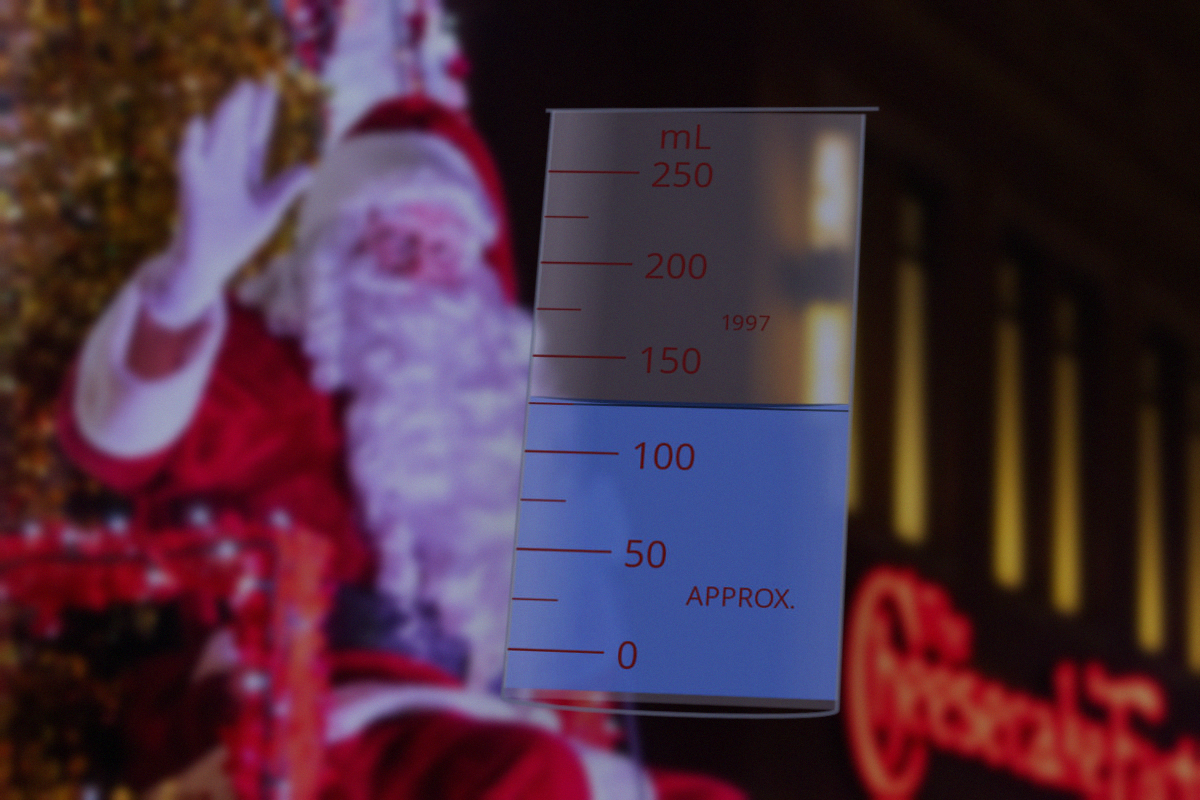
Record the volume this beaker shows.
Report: 125 mL
